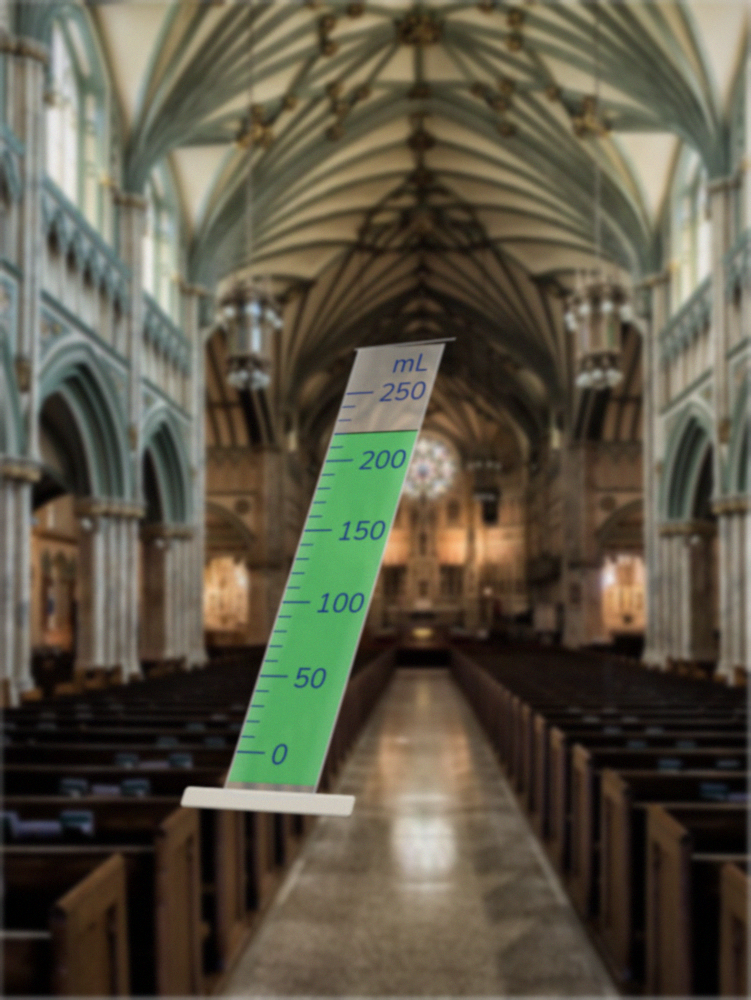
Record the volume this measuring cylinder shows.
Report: 220 mL
